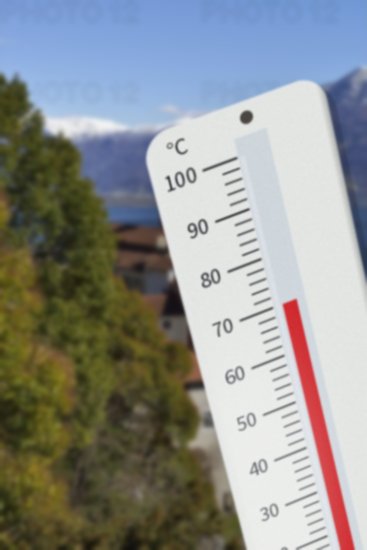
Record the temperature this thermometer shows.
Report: 70 °C
